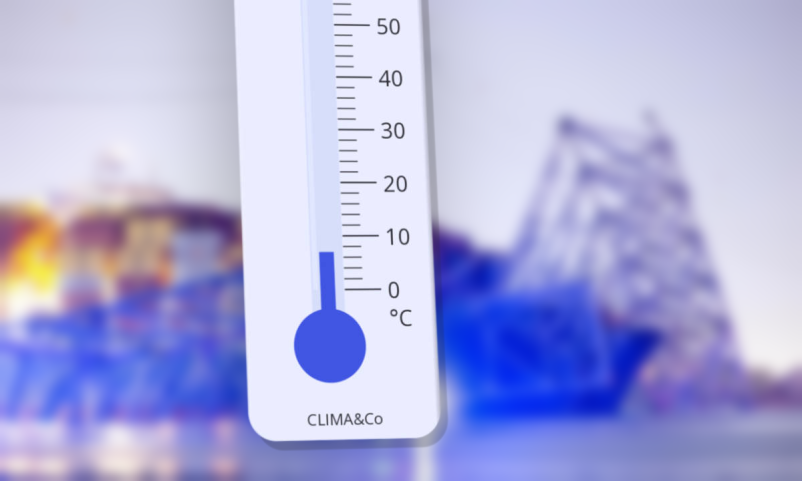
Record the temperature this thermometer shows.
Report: 7 °C
